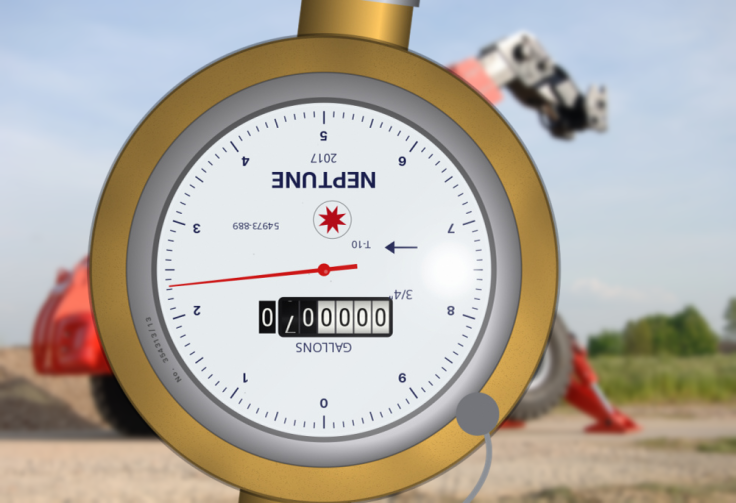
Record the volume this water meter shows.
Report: 72.3 gal
